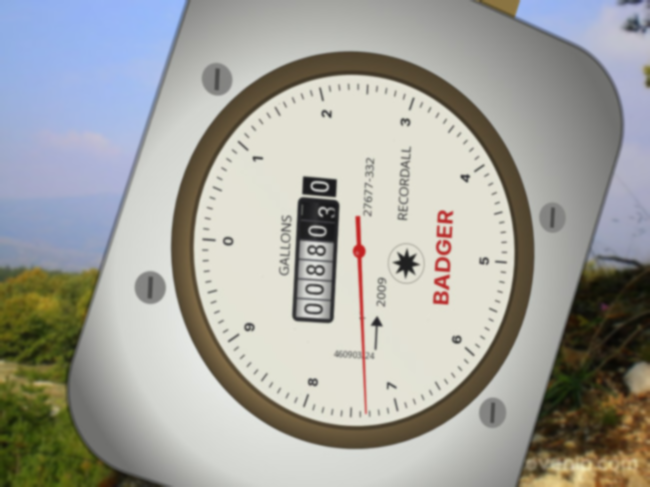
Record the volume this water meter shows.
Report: 88027.3 gal
